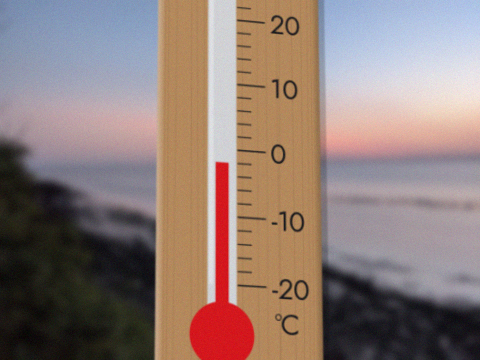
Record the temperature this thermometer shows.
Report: -2 °C
